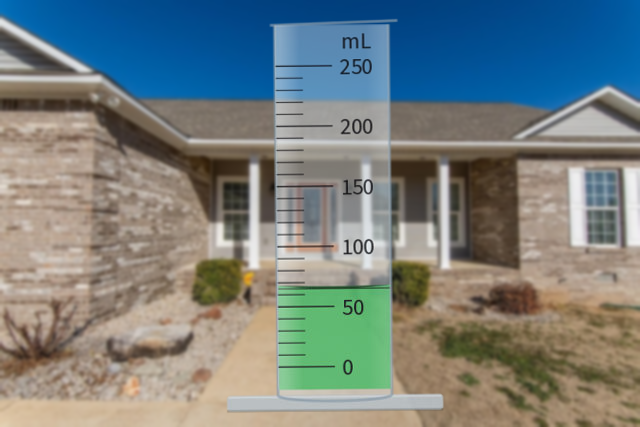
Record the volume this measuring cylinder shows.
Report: 65 mL
